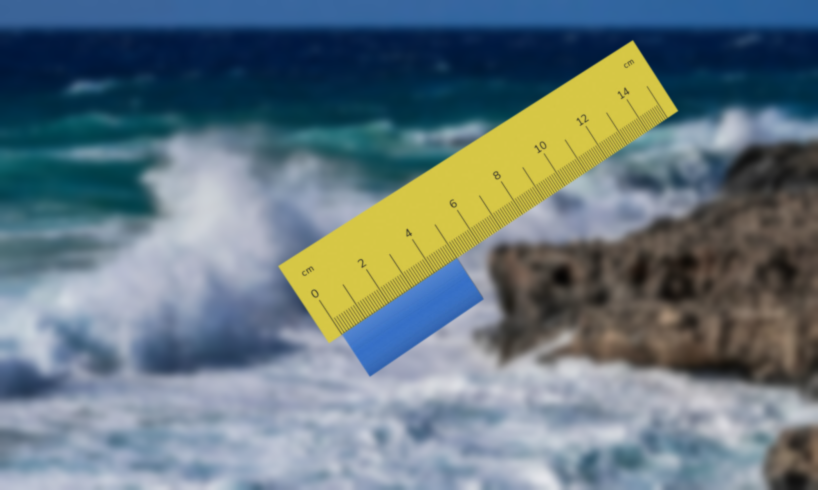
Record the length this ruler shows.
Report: 5 cm
